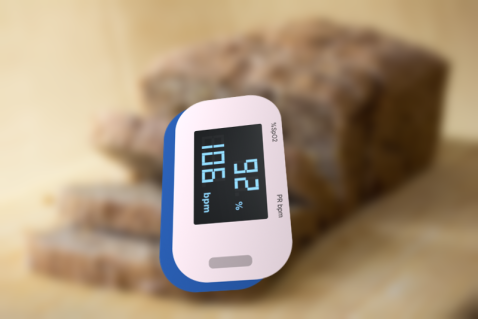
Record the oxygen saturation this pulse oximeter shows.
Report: 92 %
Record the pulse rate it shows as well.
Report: 106 bpm
